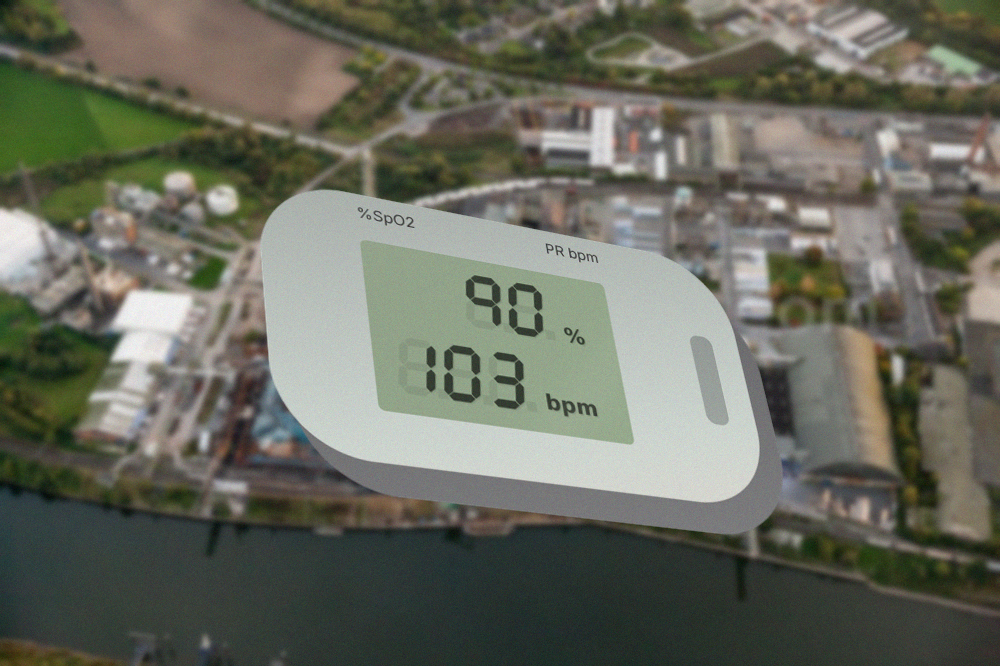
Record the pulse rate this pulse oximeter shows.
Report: 103 bpm
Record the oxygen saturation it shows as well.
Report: 90 %
